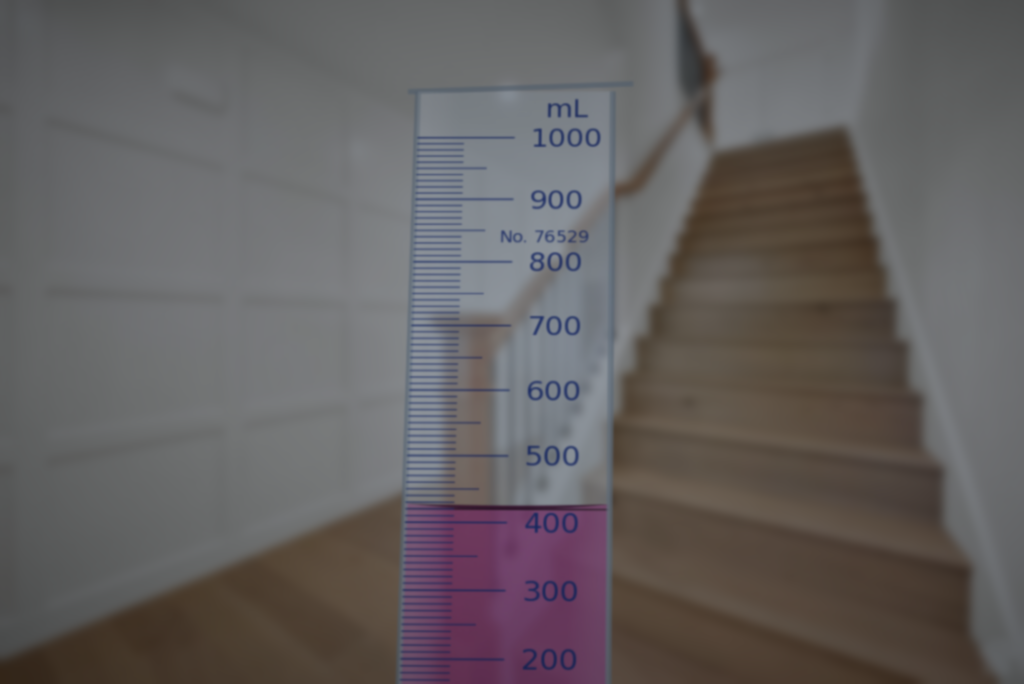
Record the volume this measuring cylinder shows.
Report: 420 mL
